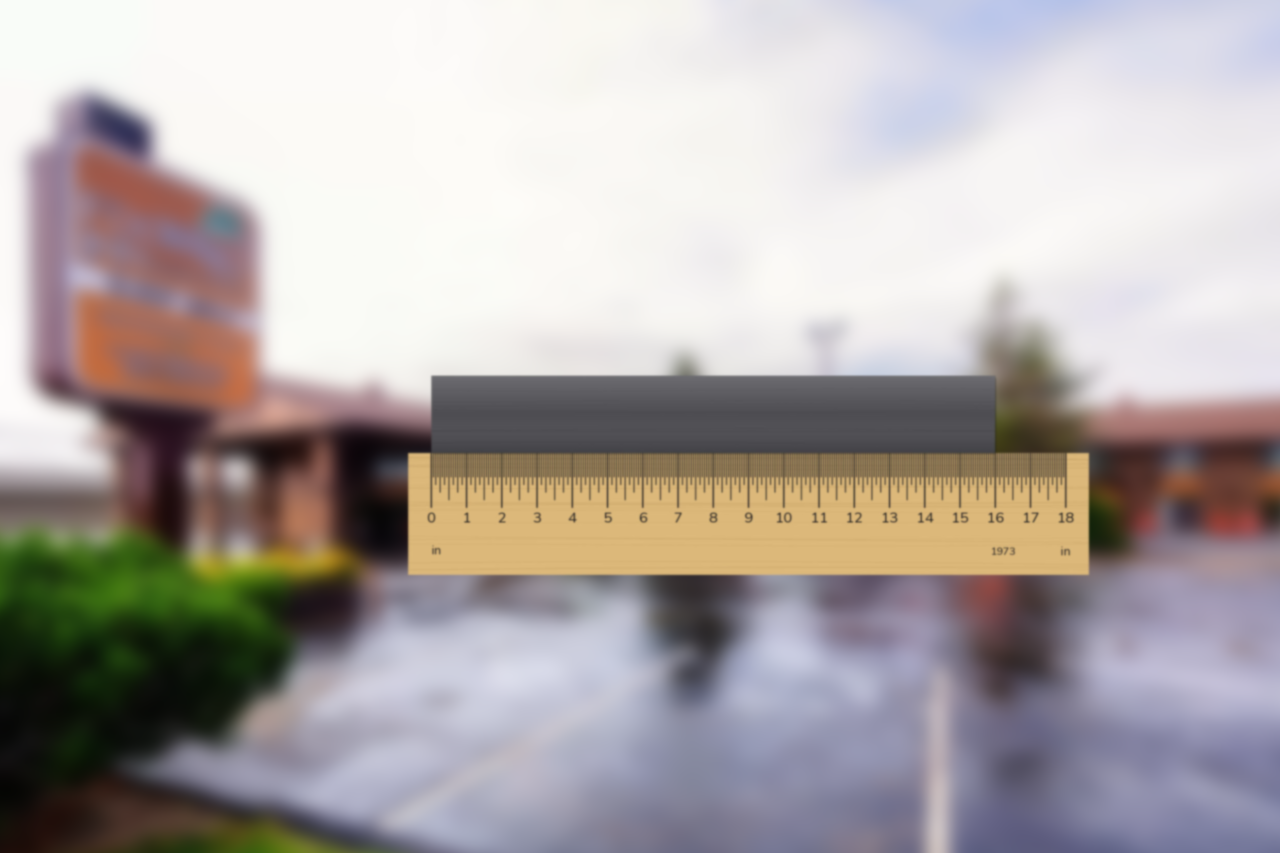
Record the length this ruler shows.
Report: 16 in
